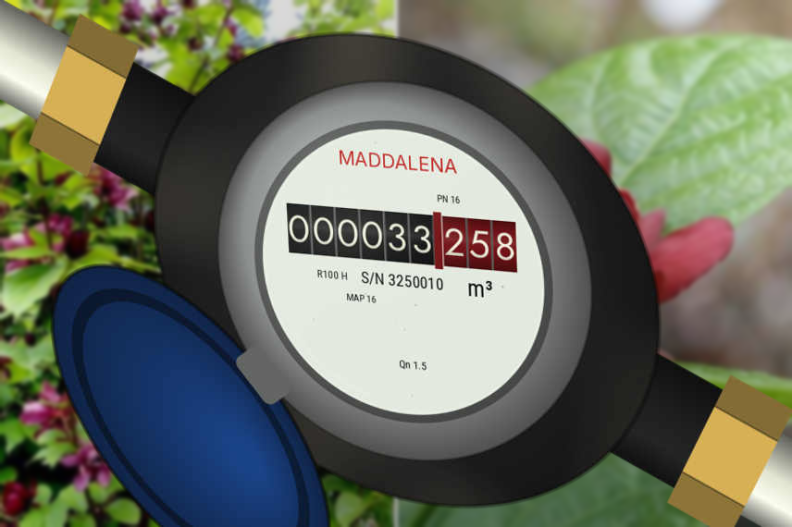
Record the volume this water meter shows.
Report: 33.258 m³
